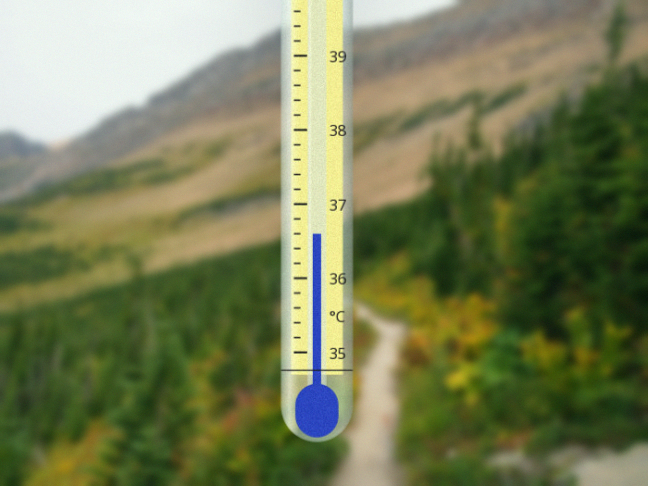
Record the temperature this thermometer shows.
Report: 36.6 °C
